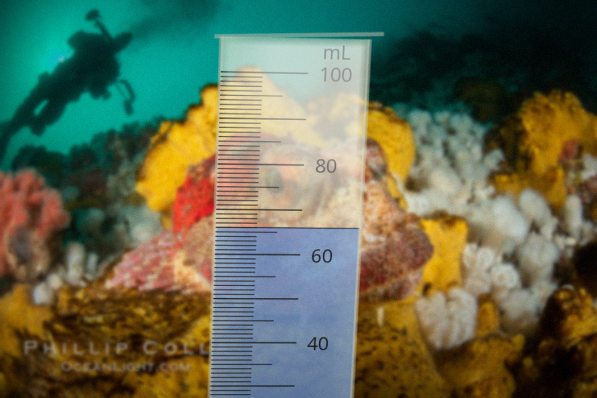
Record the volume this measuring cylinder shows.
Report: 66 mL
